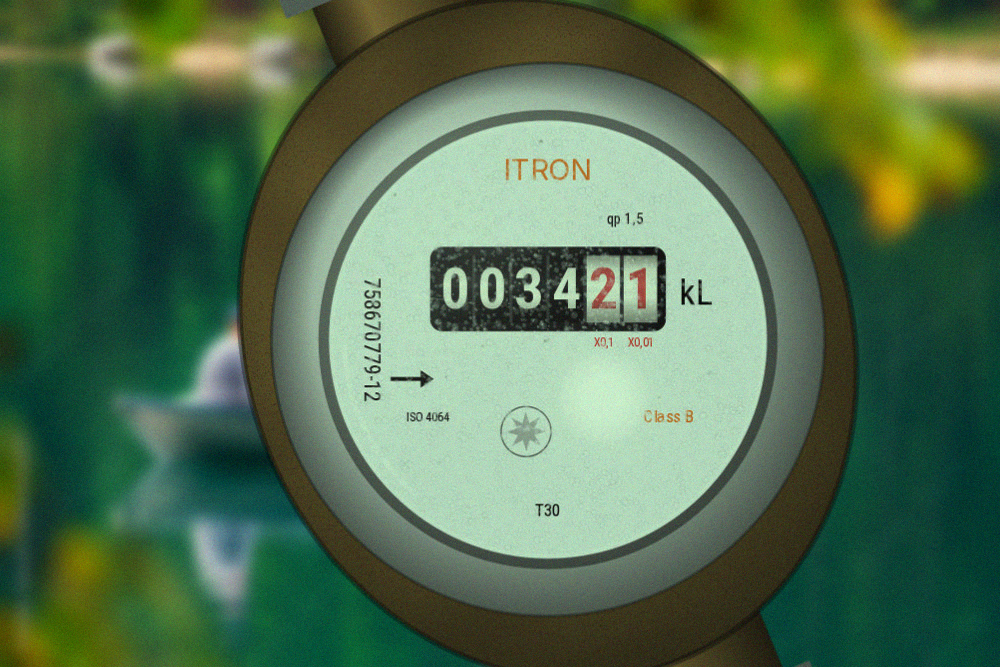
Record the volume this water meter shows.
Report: 34.21 kL
